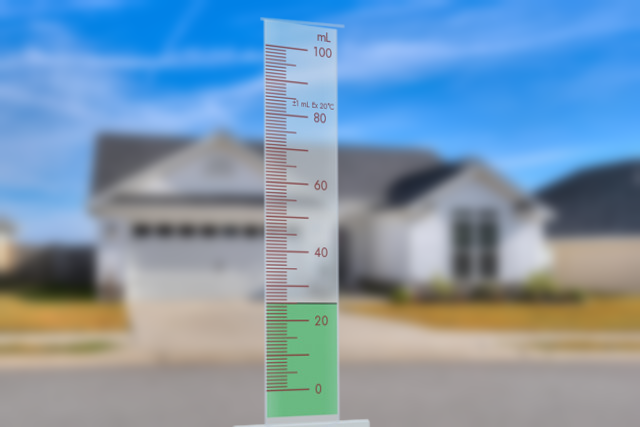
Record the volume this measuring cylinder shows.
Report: 25 mL
